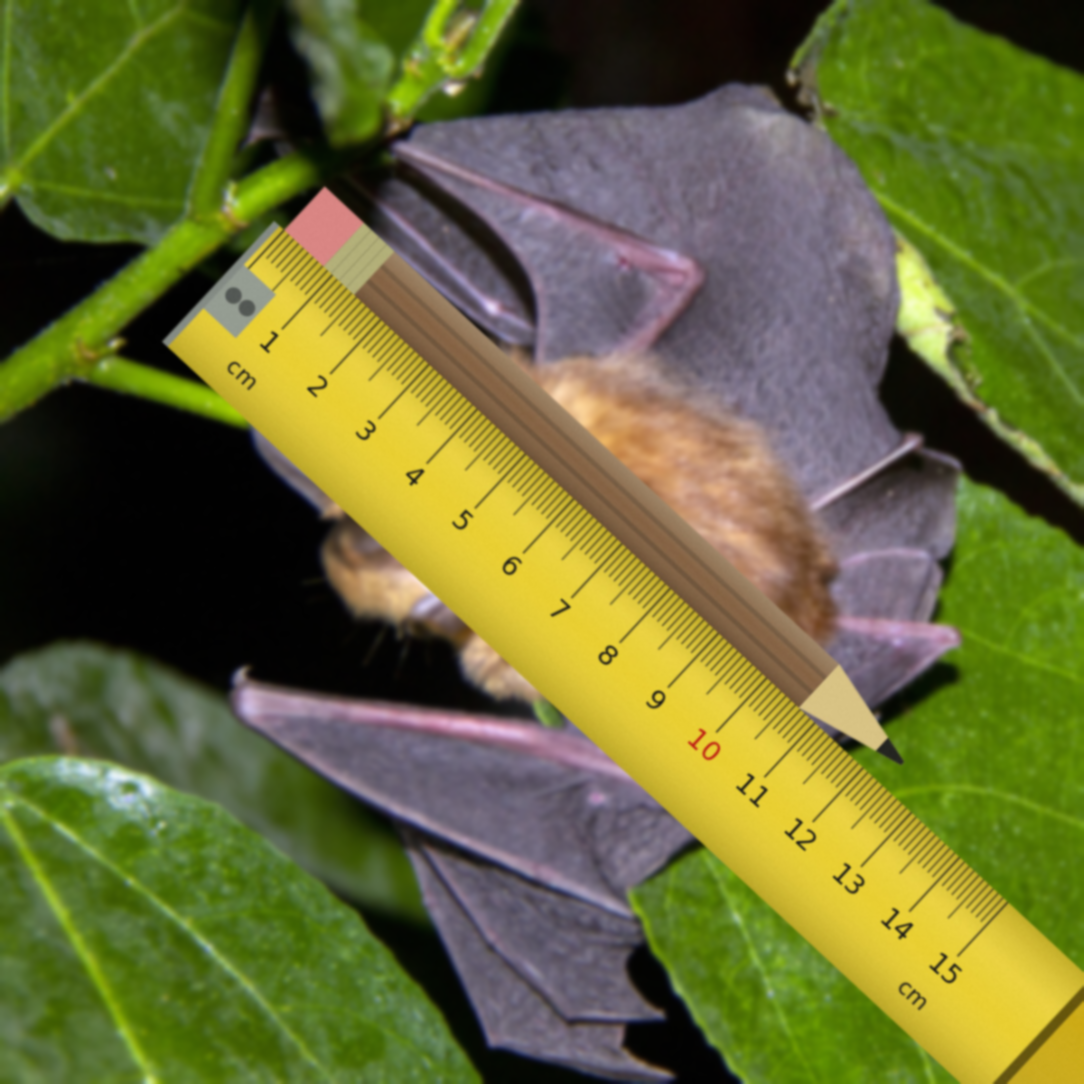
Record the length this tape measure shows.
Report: 12.4 cm
